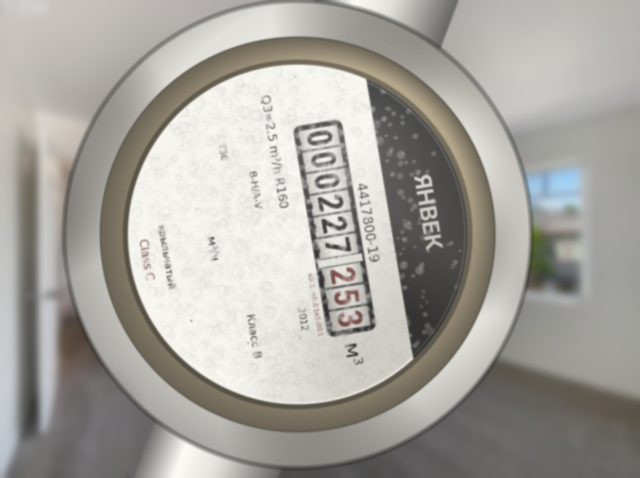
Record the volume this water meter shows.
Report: 227.253 m³
